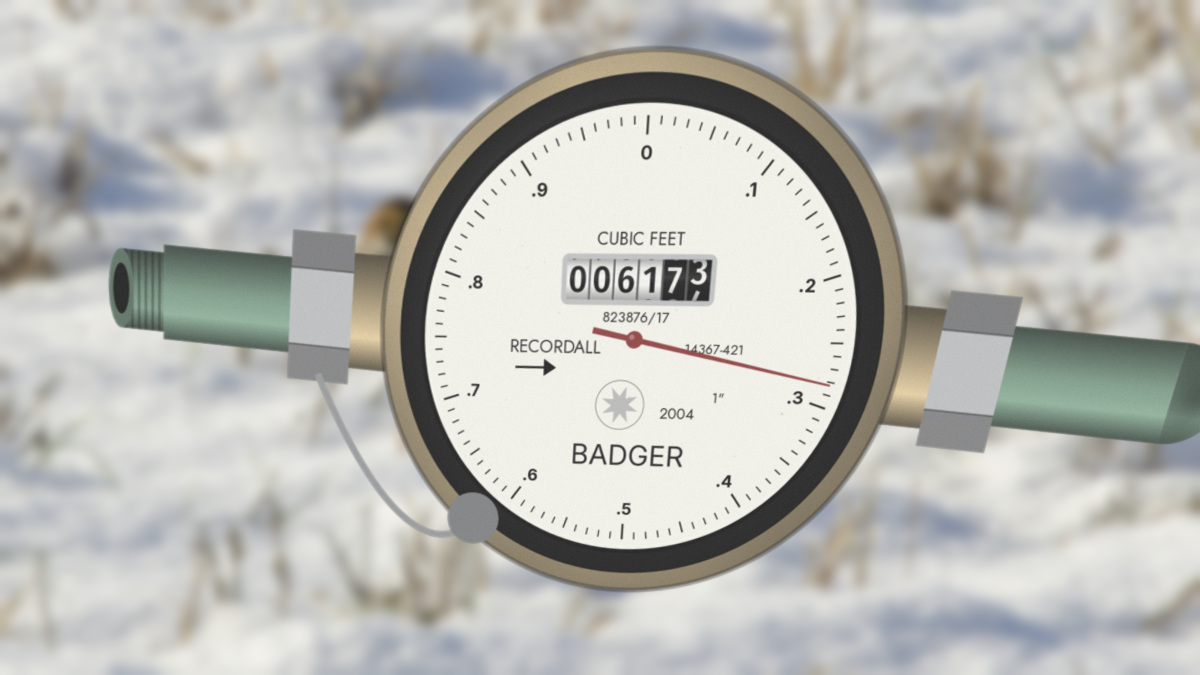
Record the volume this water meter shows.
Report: 6173.28 ft³
